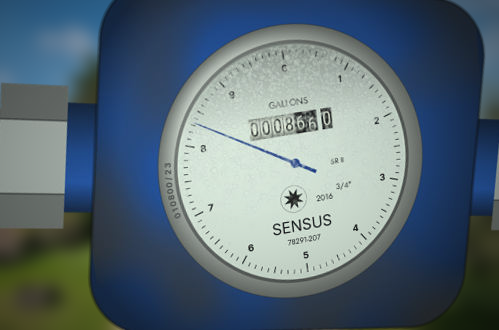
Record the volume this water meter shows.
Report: 8658.3 gal
